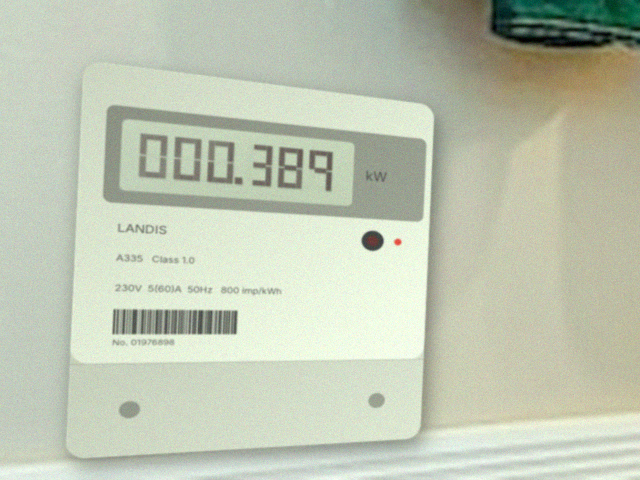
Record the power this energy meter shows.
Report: 0.389 kW
